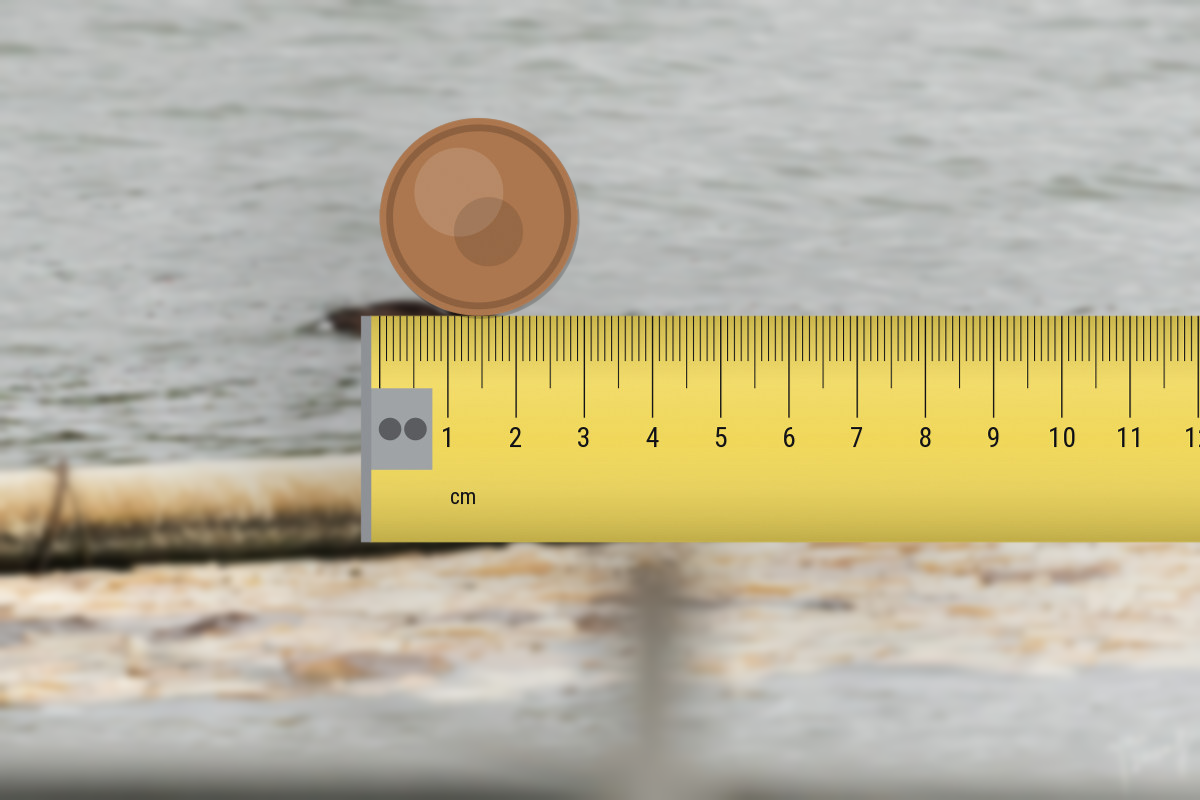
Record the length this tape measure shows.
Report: 2.9 cm
